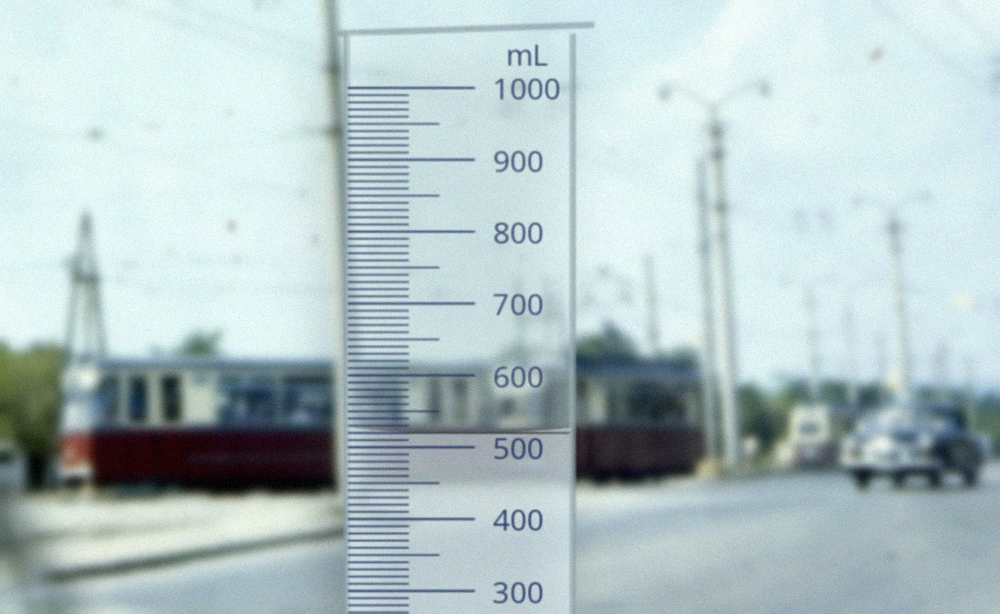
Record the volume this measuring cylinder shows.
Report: 520 mL
